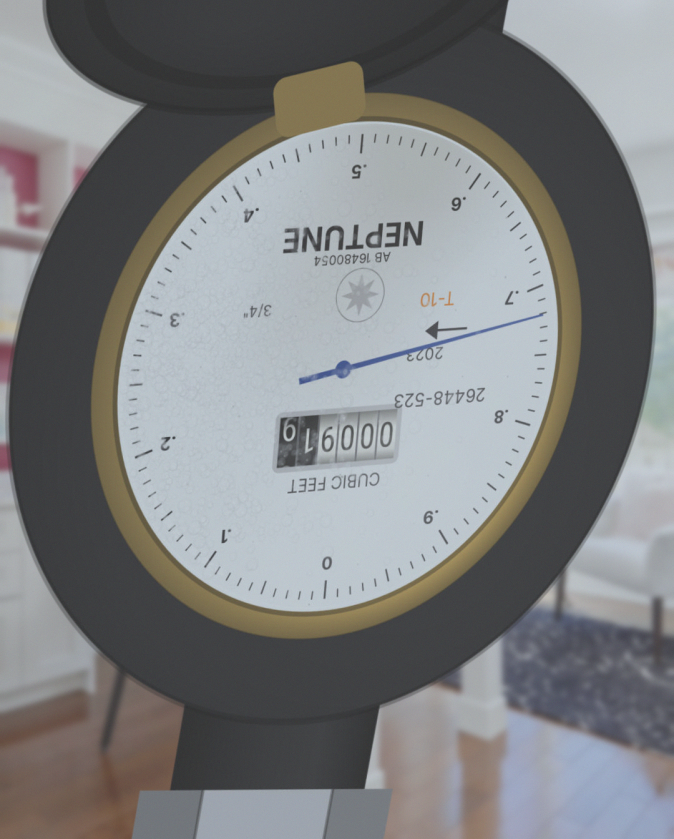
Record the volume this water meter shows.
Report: 918.72 ft³
